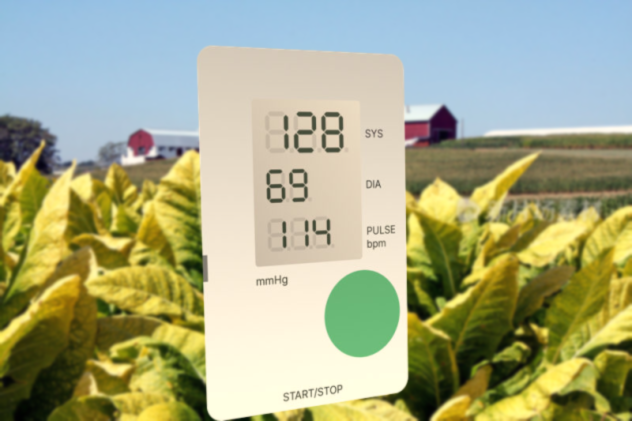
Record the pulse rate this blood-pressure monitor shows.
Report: 114 bpm
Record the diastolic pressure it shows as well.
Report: 69 mmHg
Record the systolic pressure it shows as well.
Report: 128 mmHg
